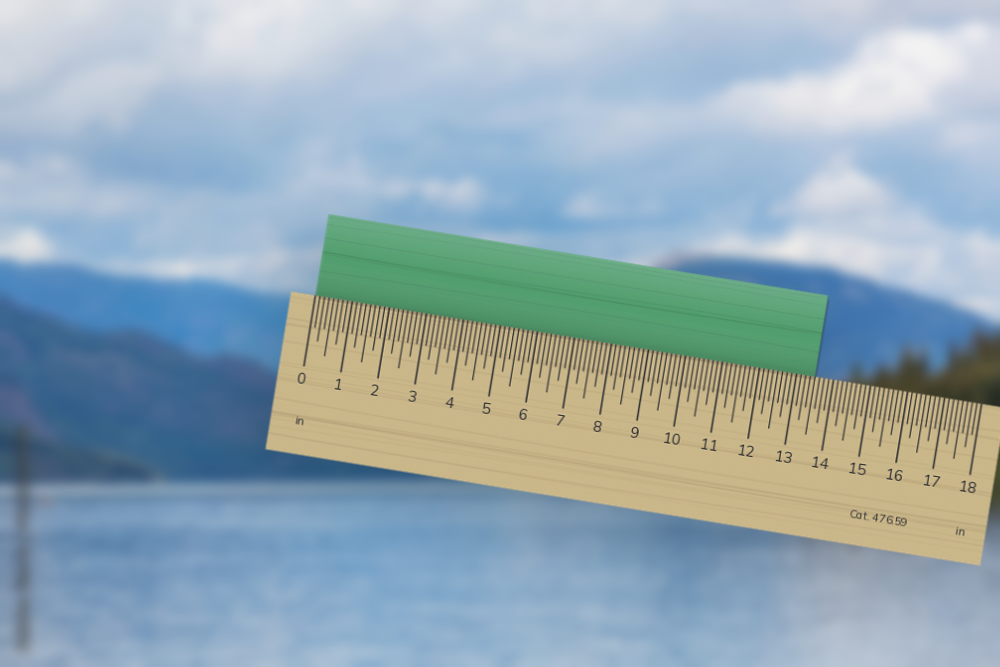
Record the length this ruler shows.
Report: 13.5 in
